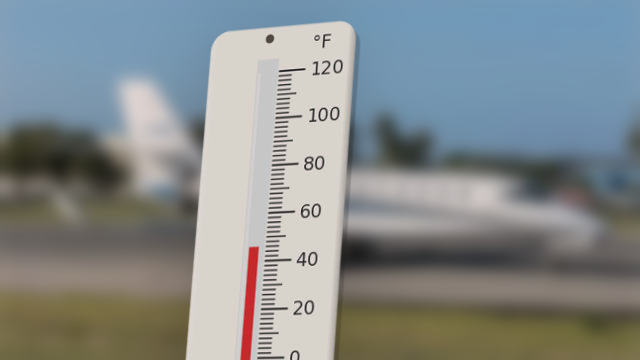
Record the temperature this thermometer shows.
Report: 46 °F
